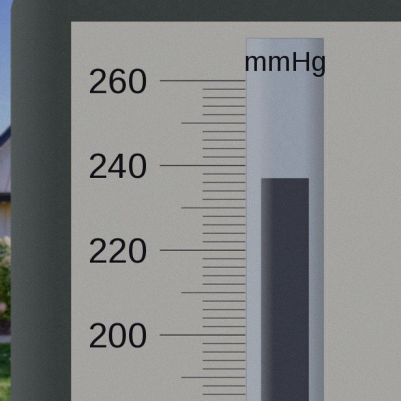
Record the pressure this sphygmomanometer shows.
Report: 237 mmHg
